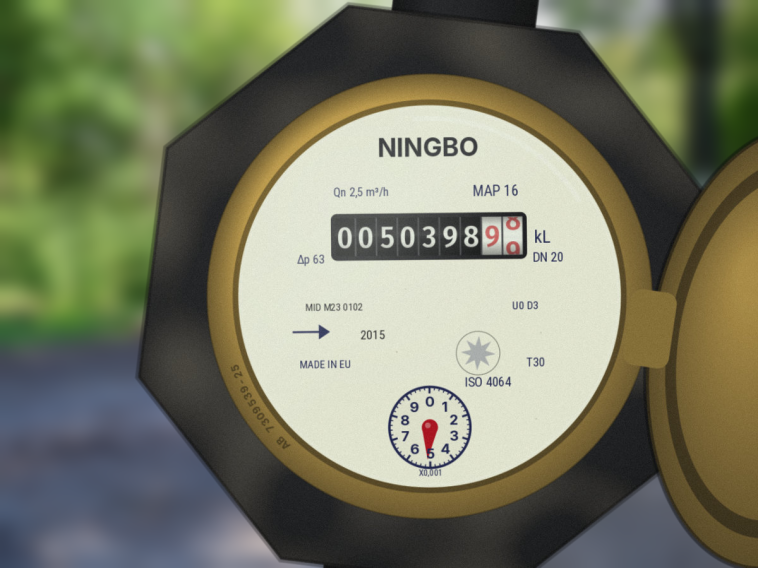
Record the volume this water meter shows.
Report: 50398.985 kL
